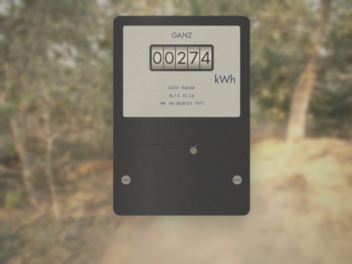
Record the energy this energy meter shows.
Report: 274 kWh
